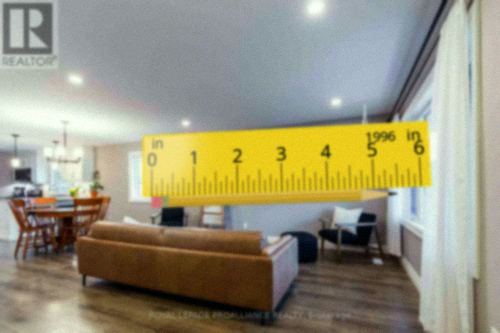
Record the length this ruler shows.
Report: 5.5 in
